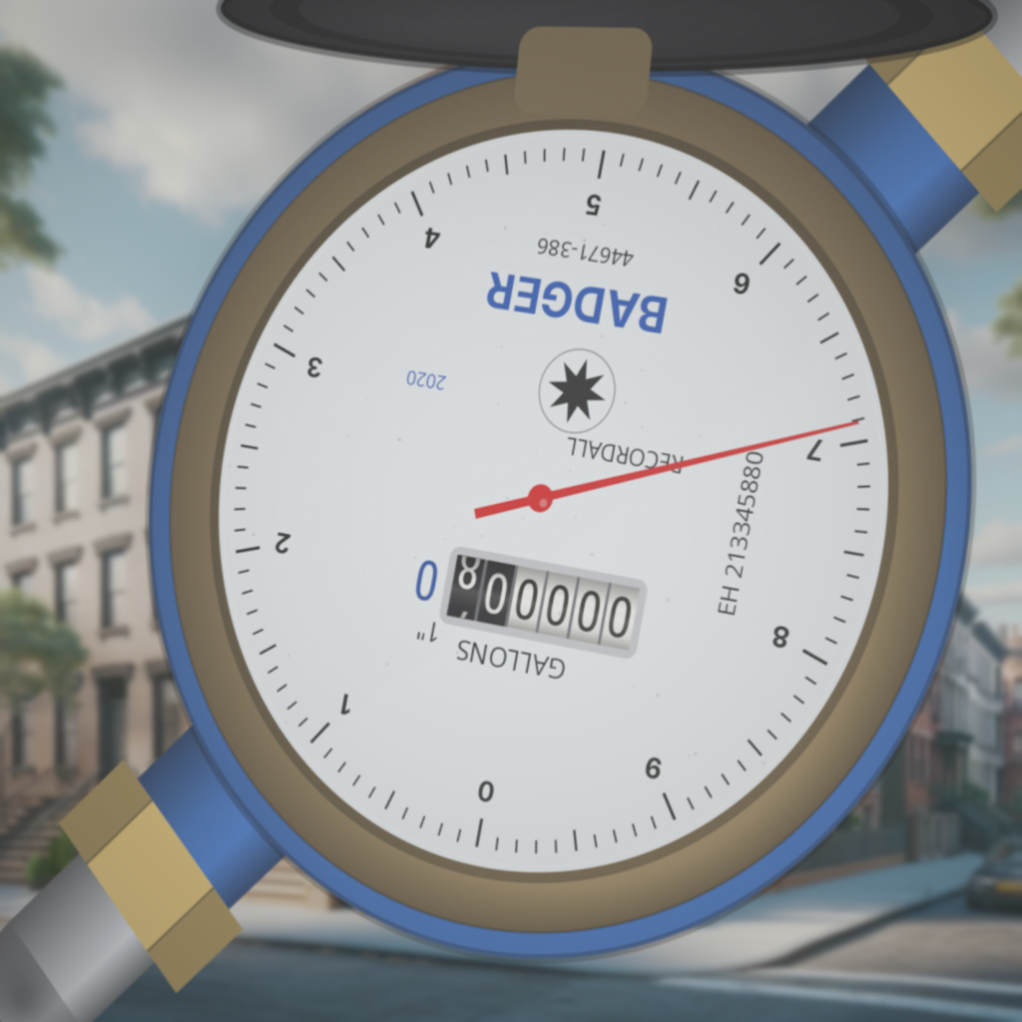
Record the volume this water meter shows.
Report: 76.9 gal
